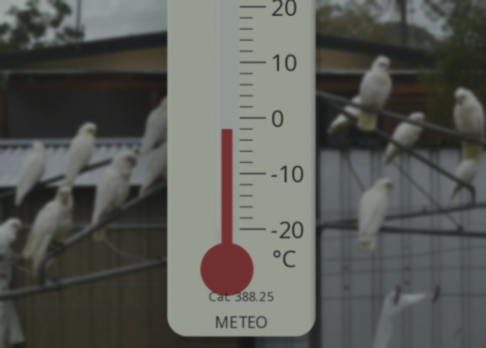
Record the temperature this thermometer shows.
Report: -2 °C
